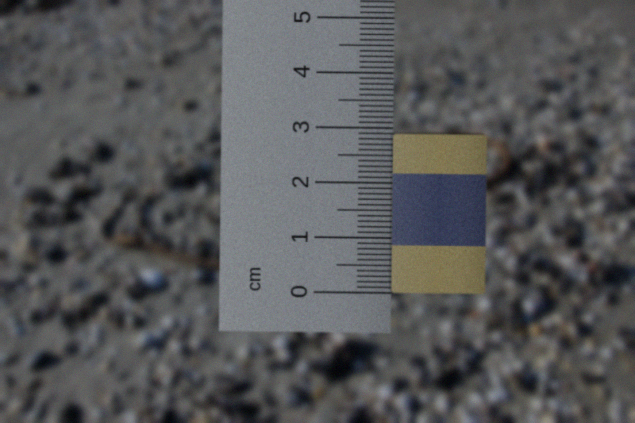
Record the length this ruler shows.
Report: 2.9 cm
